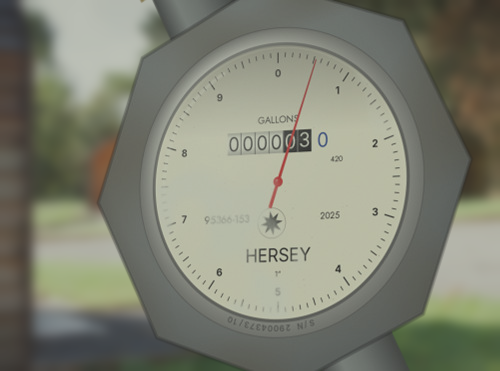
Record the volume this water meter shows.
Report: 30.5 gal
